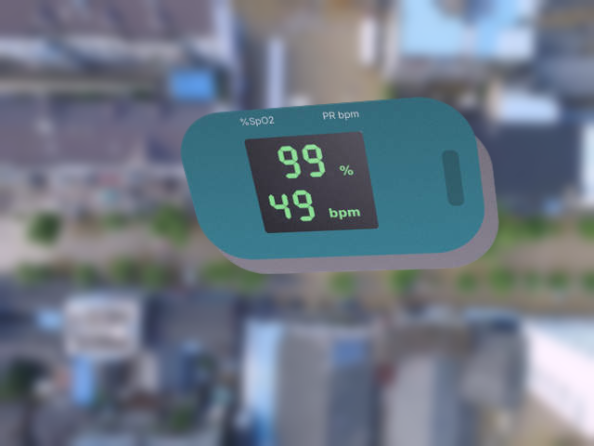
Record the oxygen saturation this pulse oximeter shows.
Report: 99 %
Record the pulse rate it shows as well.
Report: 49 bpm
